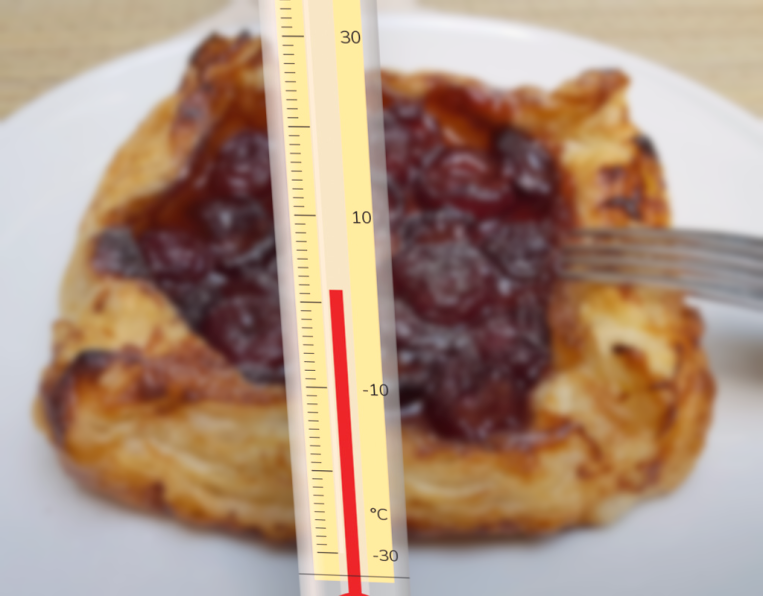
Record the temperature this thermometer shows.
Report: 1.5 °C
